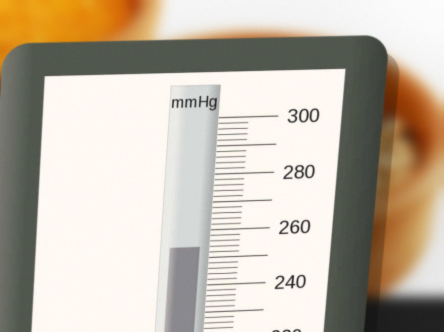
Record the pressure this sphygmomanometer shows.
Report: 254 mmHg
